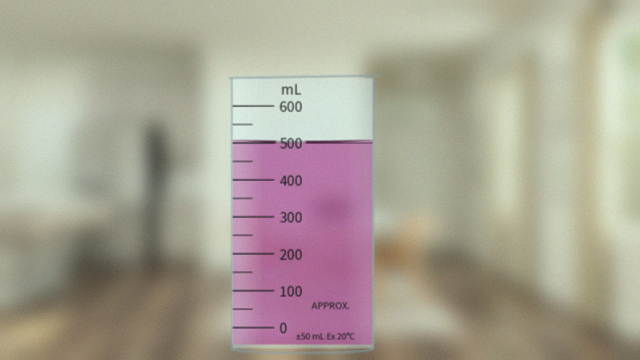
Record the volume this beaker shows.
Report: 500 mL
